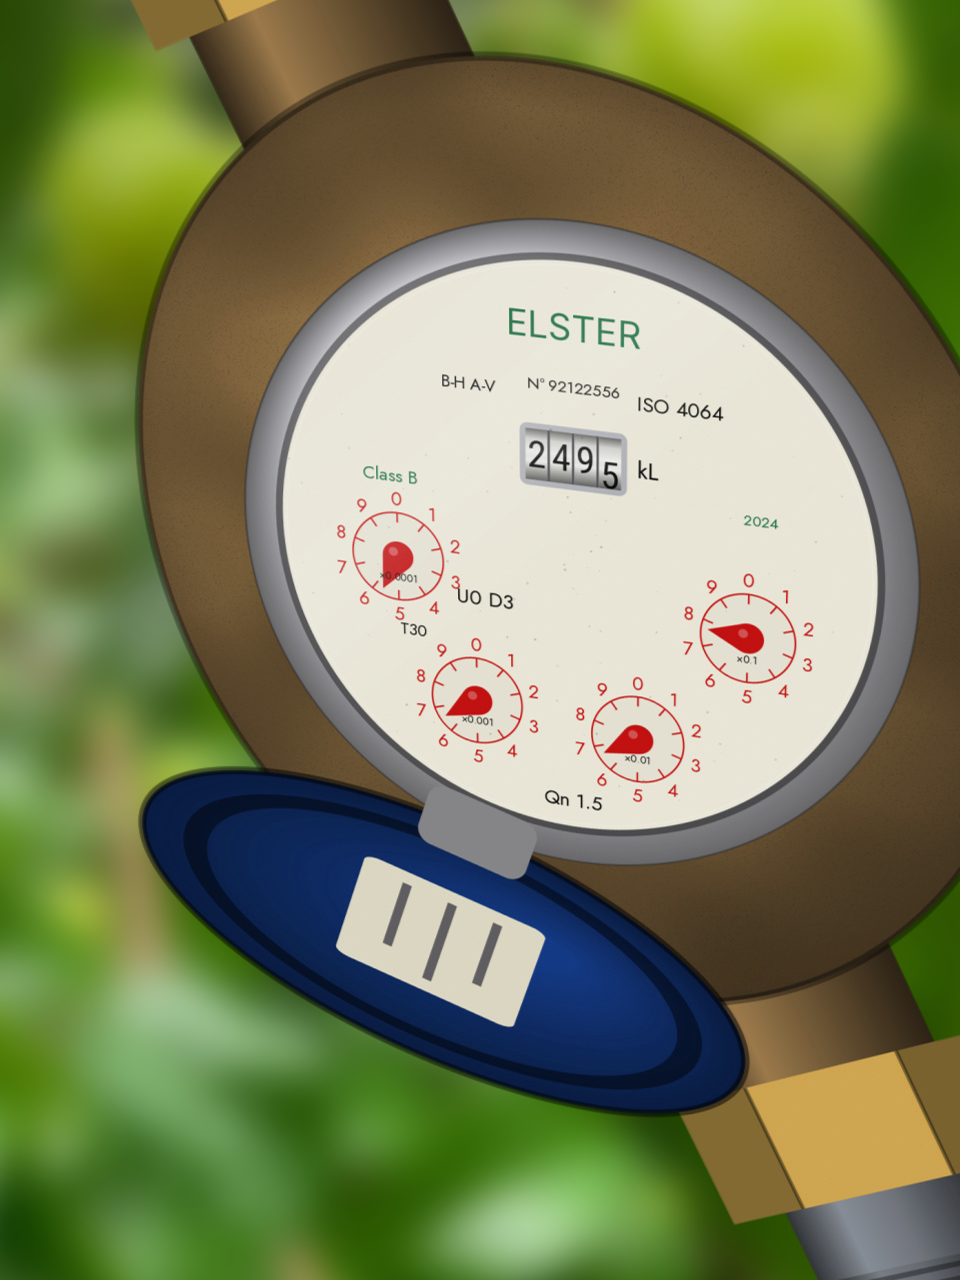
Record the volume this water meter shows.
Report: 2494.7665 kL
